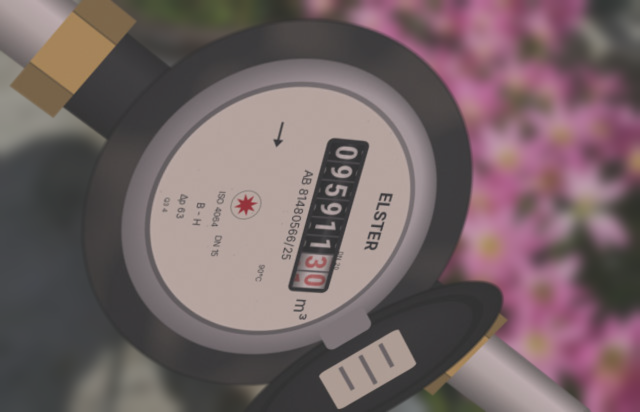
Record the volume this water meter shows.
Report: 95911.30 m³
